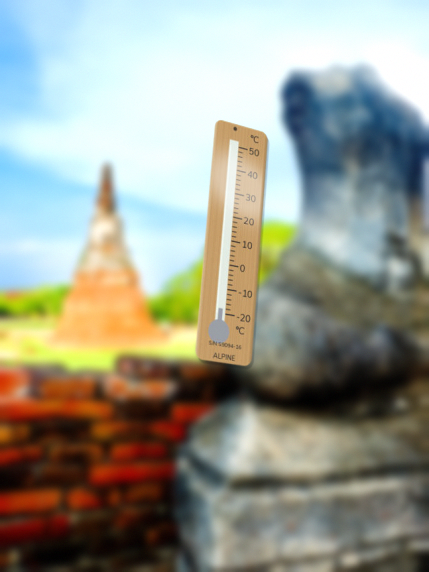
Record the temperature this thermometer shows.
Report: -18 °C
